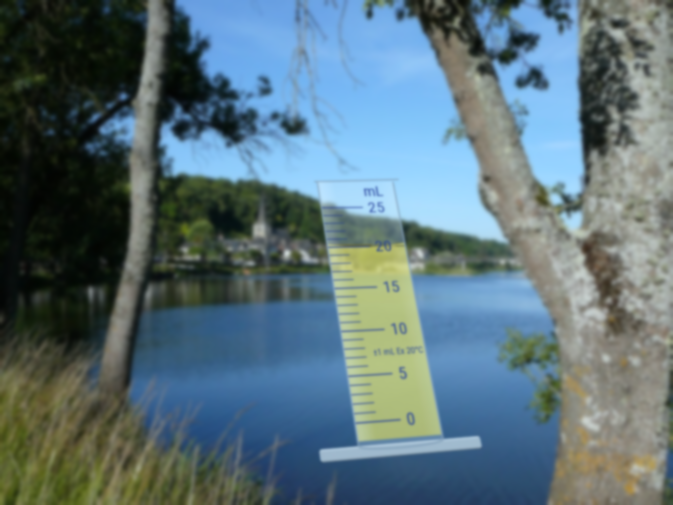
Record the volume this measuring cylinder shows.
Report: 20 mL
